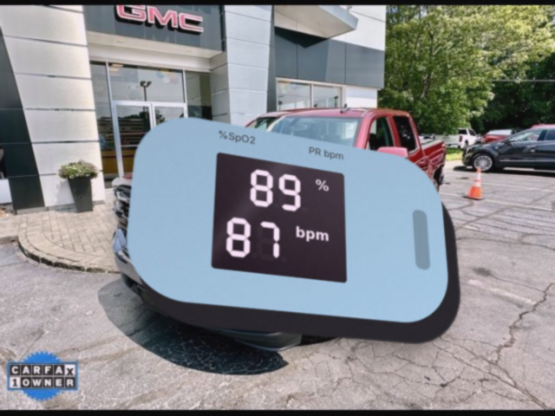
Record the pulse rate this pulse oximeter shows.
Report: 87 bpm
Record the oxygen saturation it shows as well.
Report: 89 %
